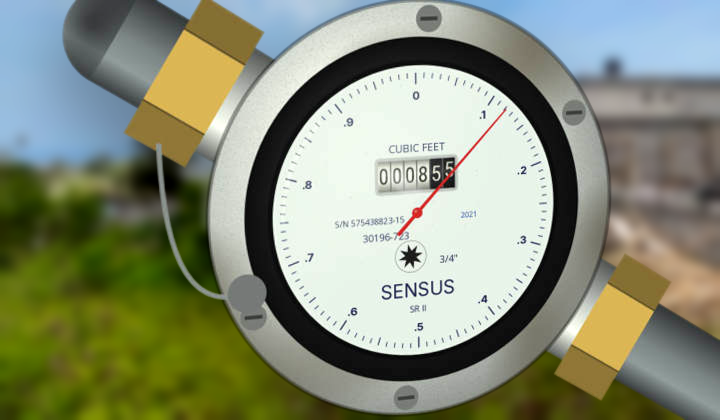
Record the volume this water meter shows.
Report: 855.12 ft³
